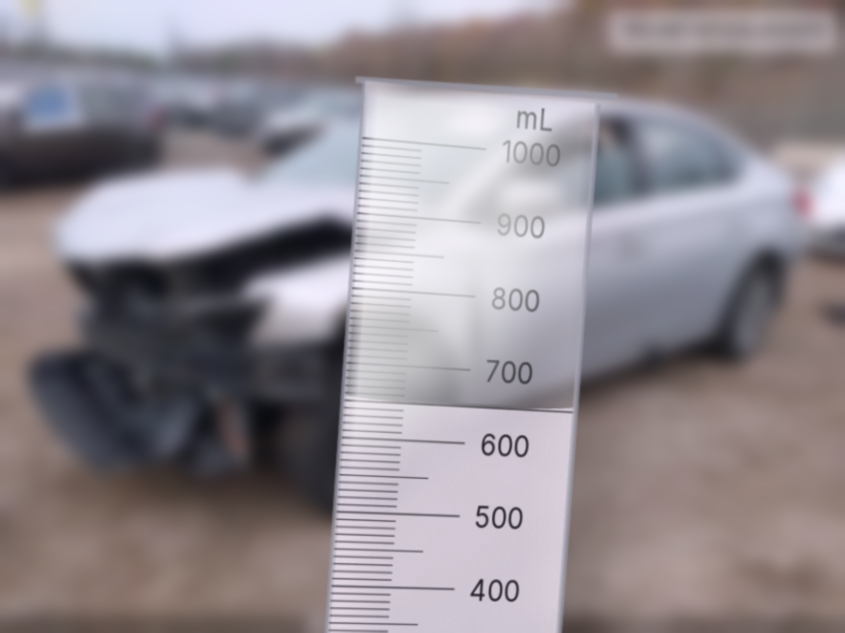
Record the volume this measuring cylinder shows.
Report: 650 mL
